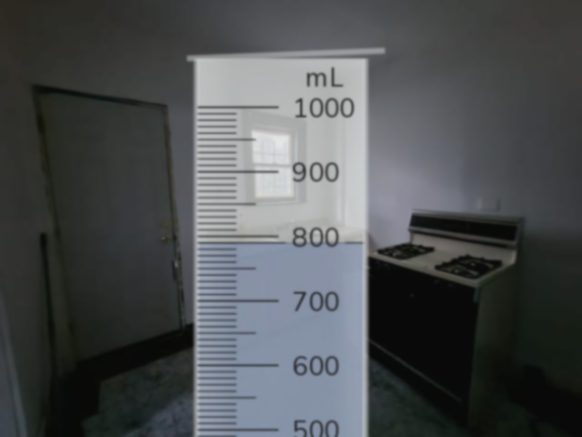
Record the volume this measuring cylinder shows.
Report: 790 mL
